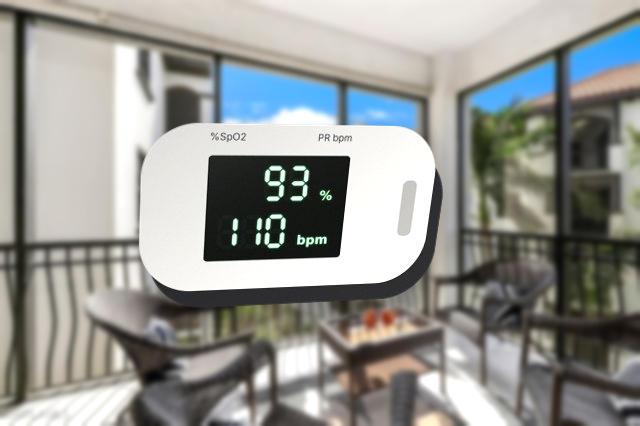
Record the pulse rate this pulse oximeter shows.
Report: 110 bpm
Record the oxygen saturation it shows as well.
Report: 93 %
